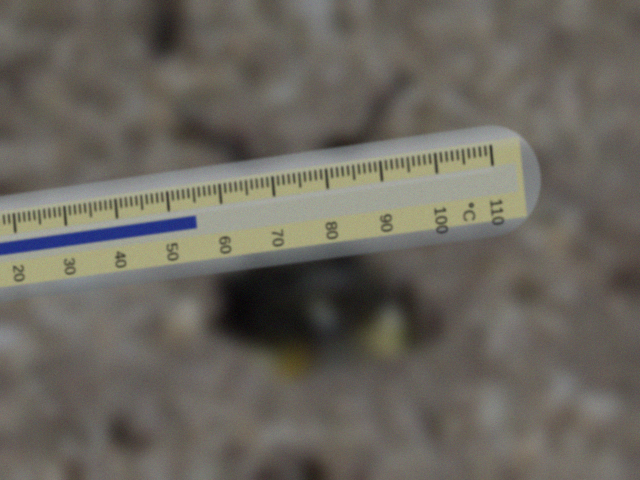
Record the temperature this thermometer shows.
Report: 55 °C
